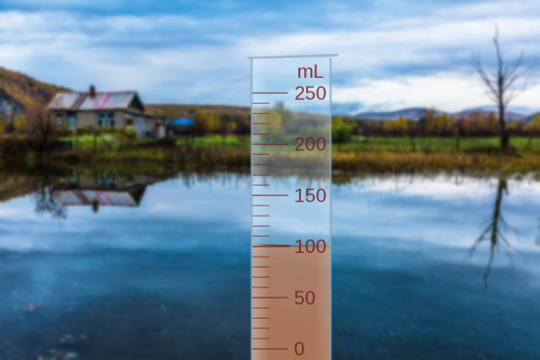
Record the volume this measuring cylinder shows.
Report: 100 mL
